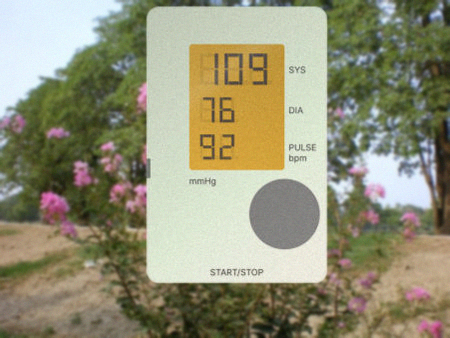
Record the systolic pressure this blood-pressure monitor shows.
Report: 109 mmHg
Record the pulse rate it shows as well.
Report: 92 bpm
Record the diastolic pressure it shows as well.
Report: 76 mmHg
